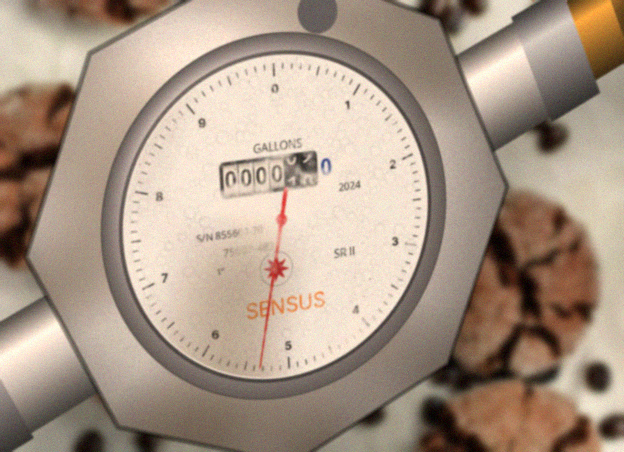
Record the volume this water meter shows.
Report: 95.3 gal
